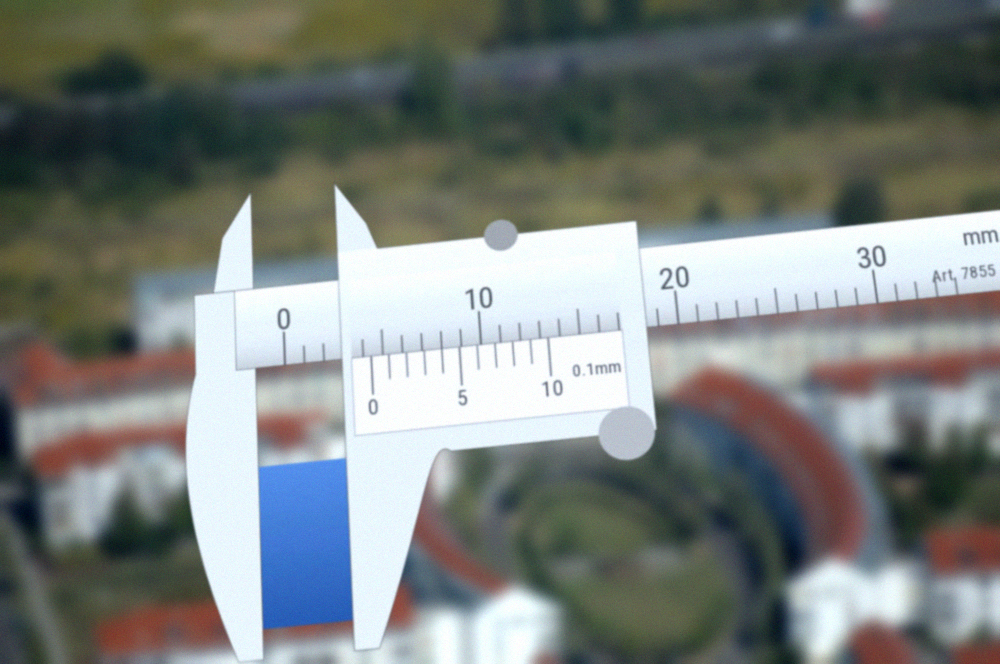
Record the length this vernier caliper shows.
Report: 4.4 mm
